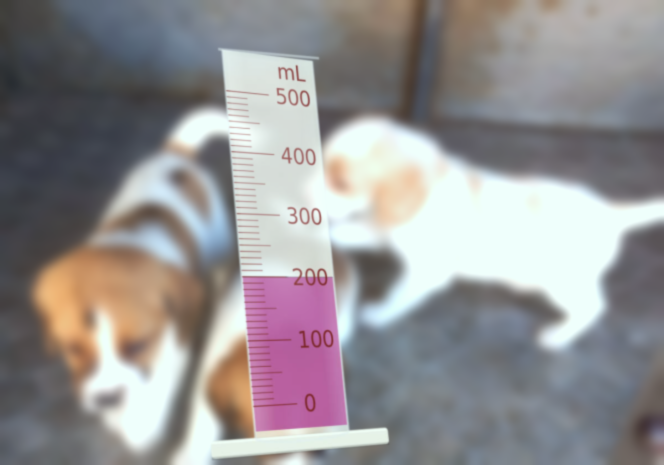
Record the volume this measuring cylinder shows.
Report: 200 mL
